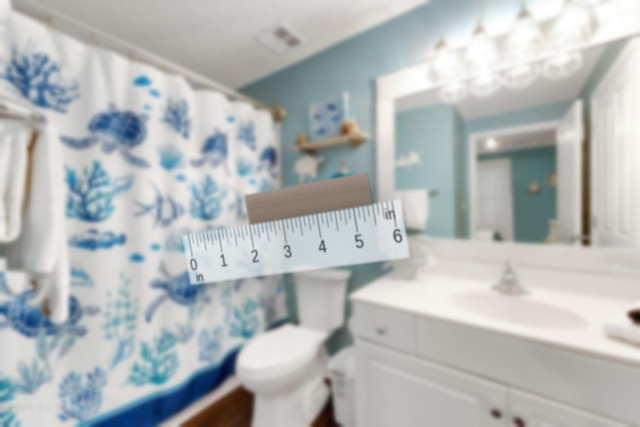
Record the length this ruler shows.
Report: 3.5 in
